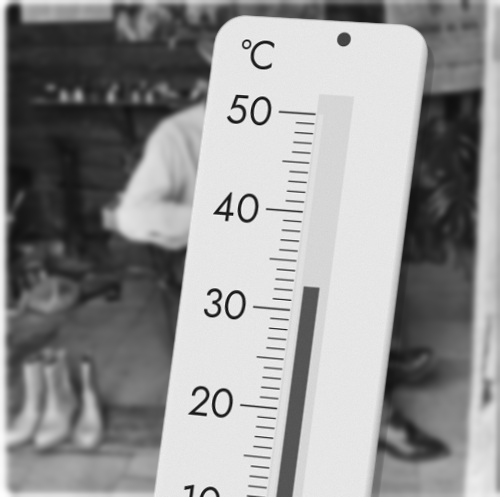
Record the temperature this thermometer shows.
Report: 32.5 °C
